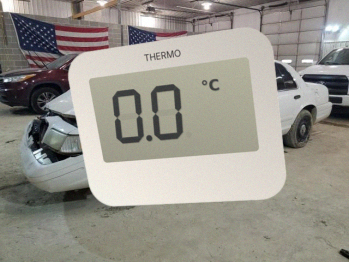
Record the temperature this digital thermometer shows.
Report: 0.0 °C
